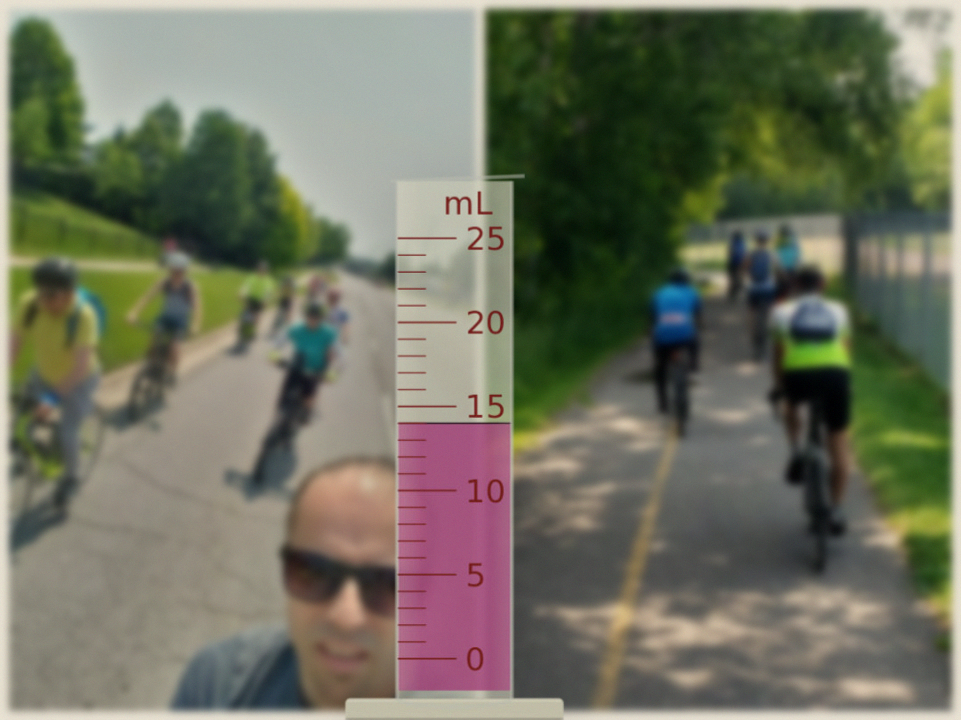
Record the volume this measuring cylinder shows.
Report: 14 mL
